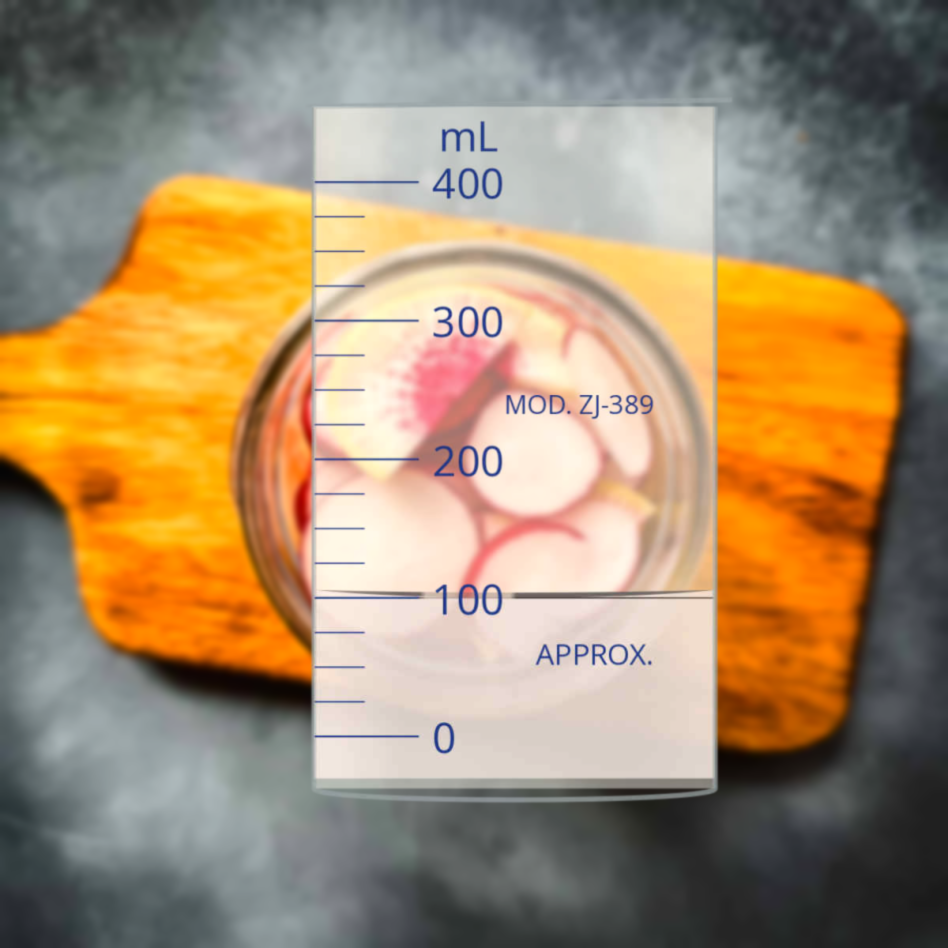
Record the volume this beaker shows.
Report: 100 mL
